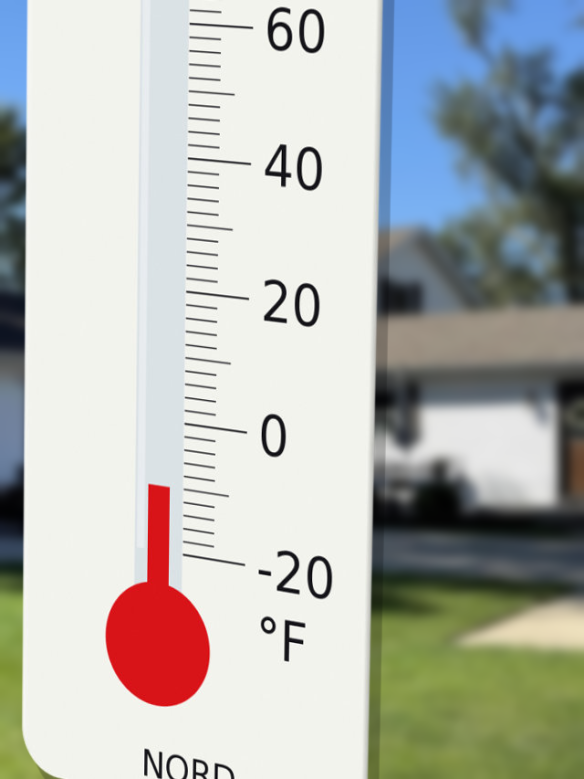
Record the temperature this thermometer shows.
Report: -10 °F
